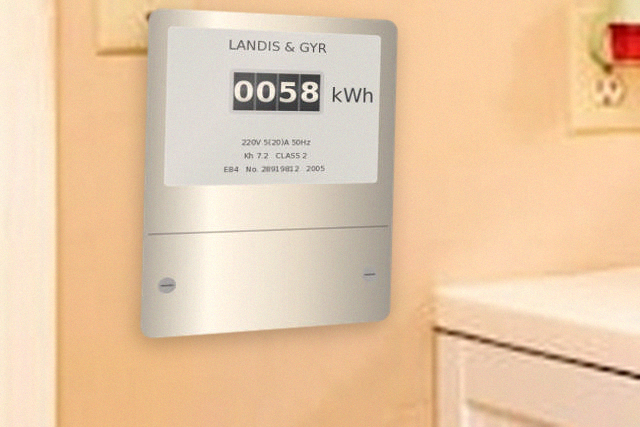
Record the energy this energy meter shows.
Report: 58 kWh
